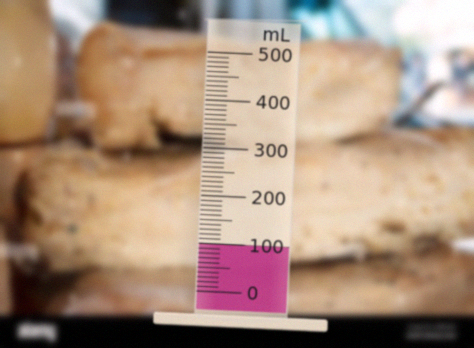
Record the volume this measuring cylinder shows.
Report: 100 mL
